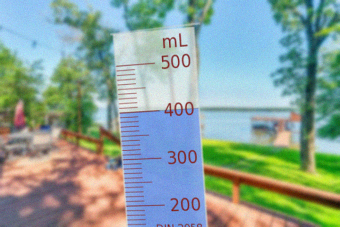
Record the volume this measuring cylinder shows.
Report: 400 mL
